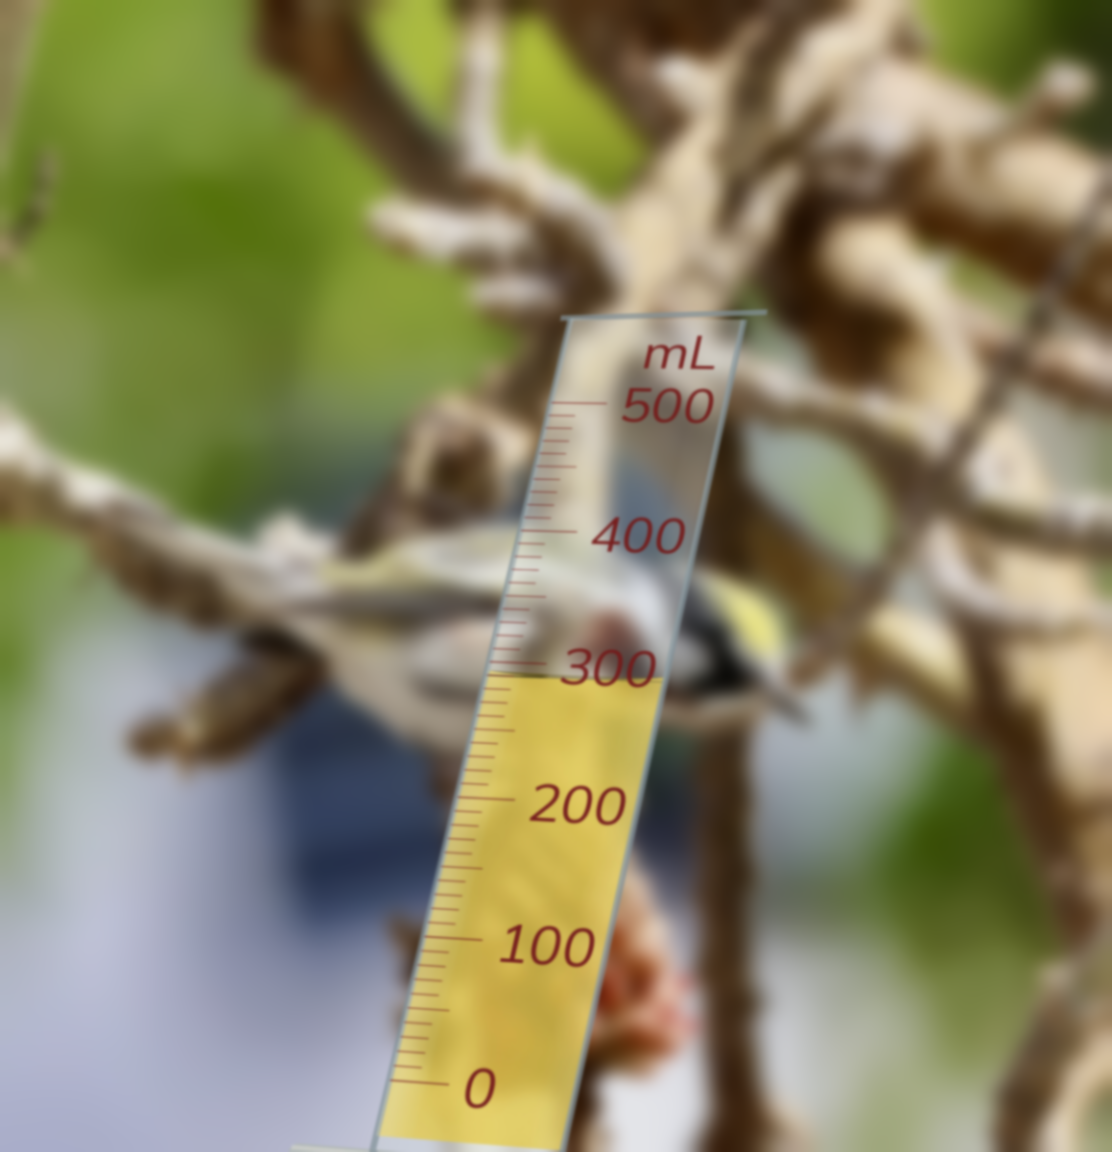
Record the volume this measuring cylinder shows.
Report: 290 mL
